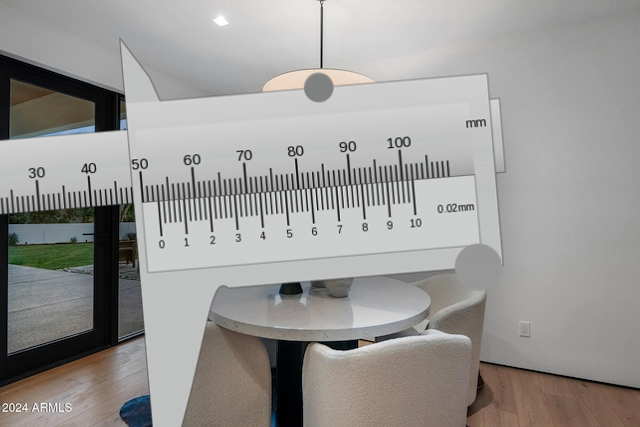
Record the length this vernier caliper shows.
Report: 53.0 mm
